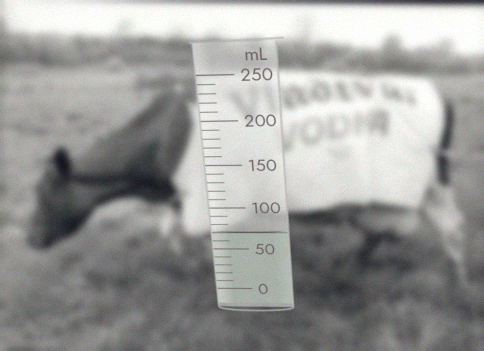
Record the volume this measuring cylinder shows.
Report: 70 mL
